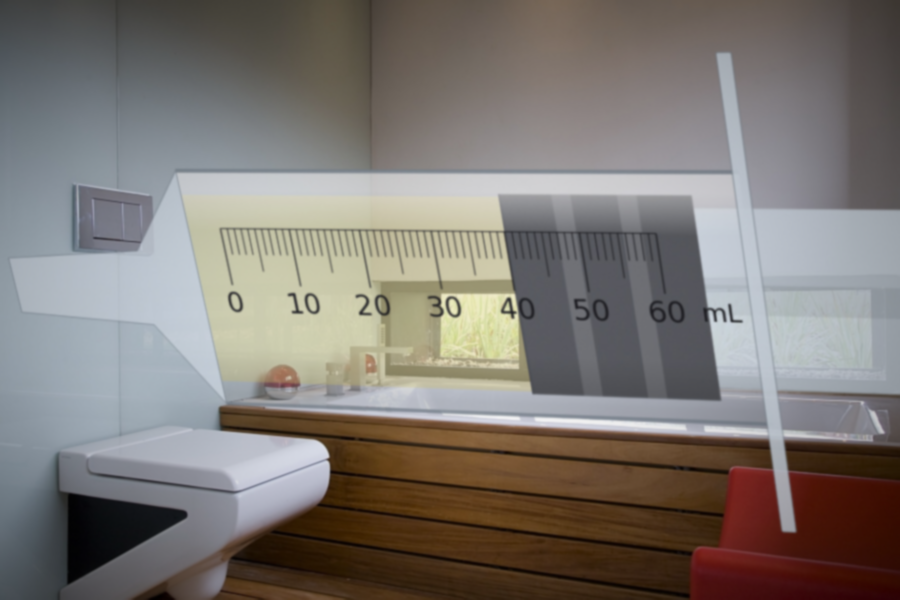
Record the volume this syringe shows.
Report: 40 mL
